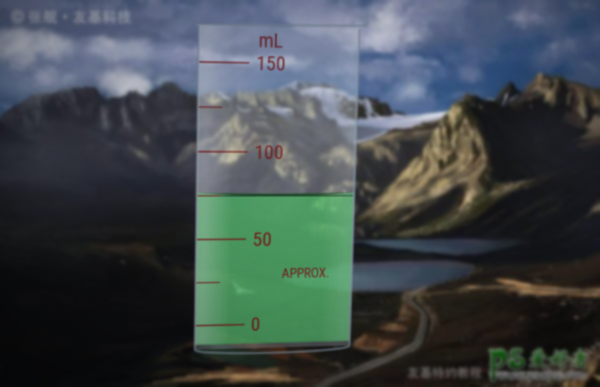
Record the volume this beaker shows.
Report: 75 mL
